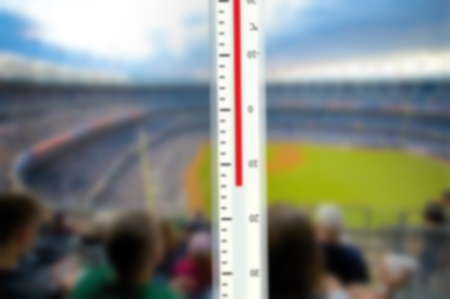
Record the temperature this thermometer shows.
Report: 14 °C
